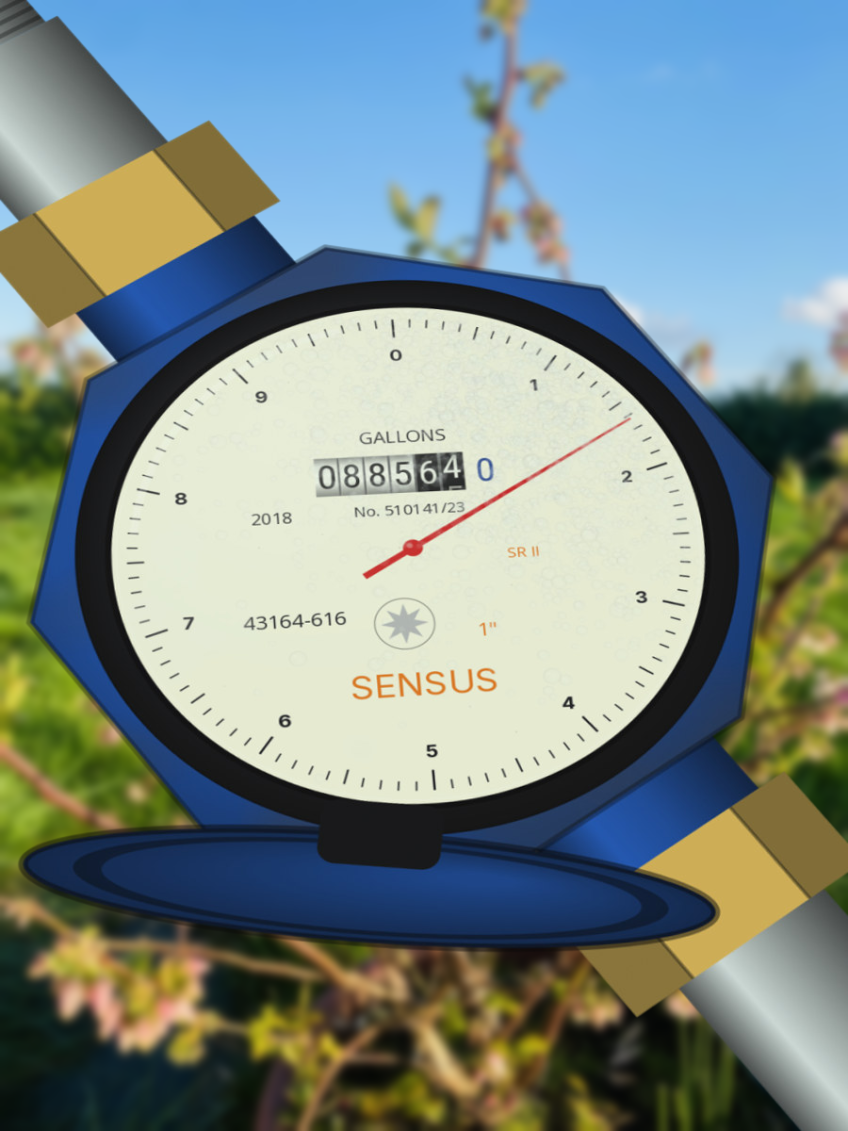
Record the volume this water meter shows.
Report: 885641.6 gal
